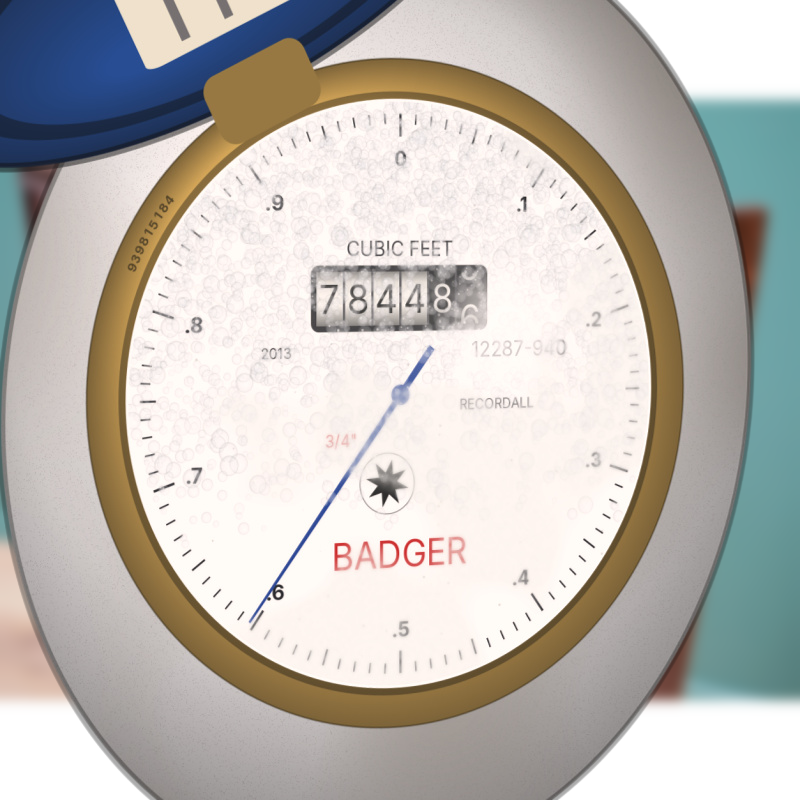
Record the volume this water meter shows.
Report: 784485.60 ft³
